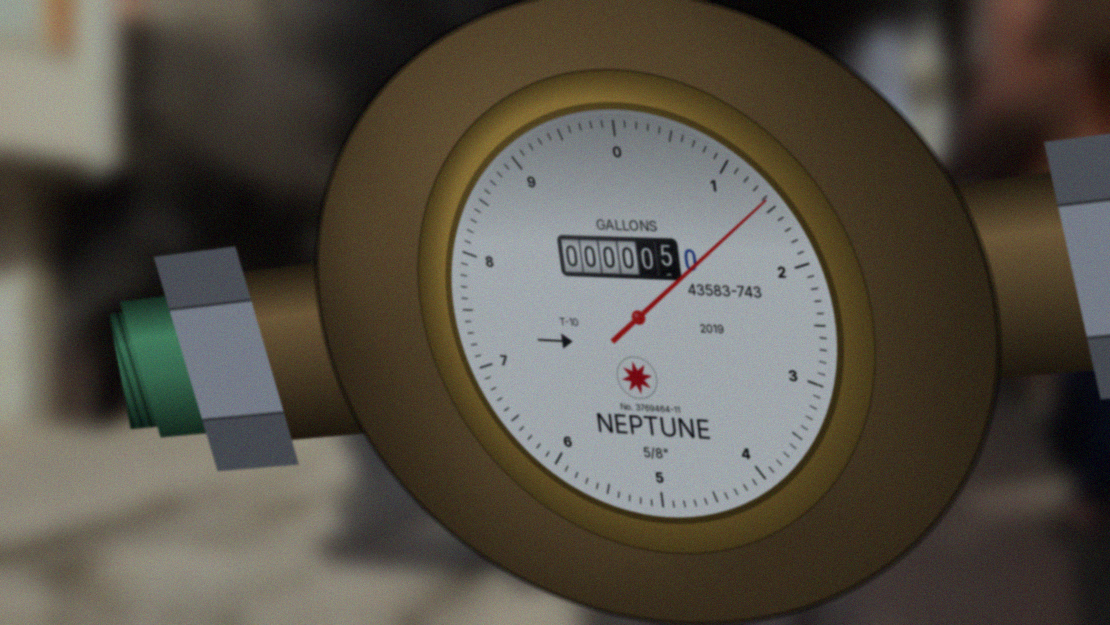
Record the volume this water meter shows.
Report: 51.4 gal
